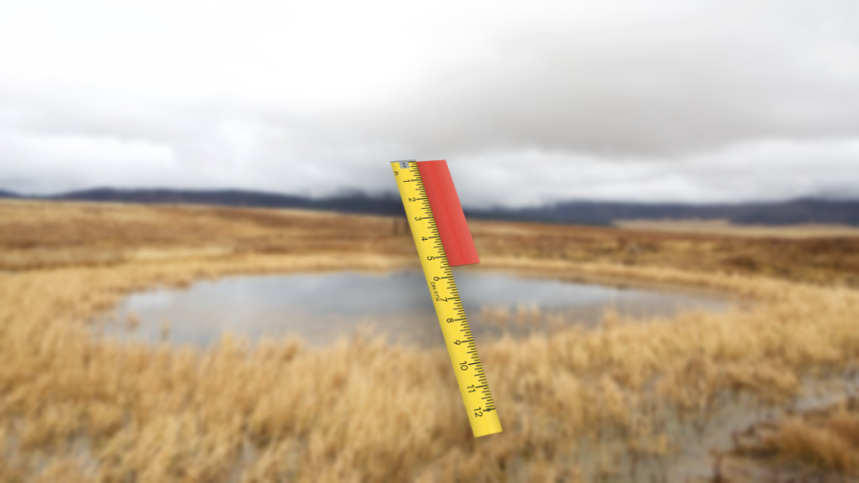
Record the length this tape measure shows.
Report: 5.5 in
